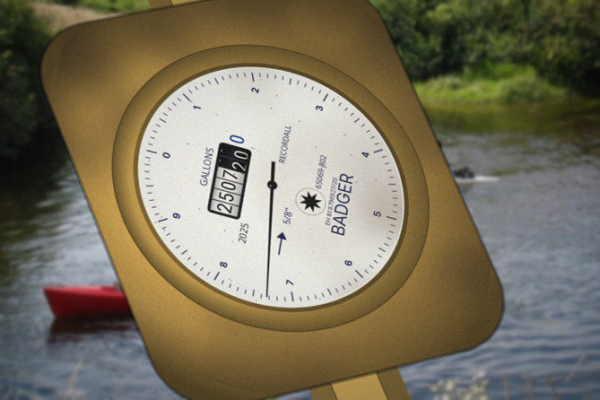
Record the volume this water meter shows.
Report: 2507197.3 gal
